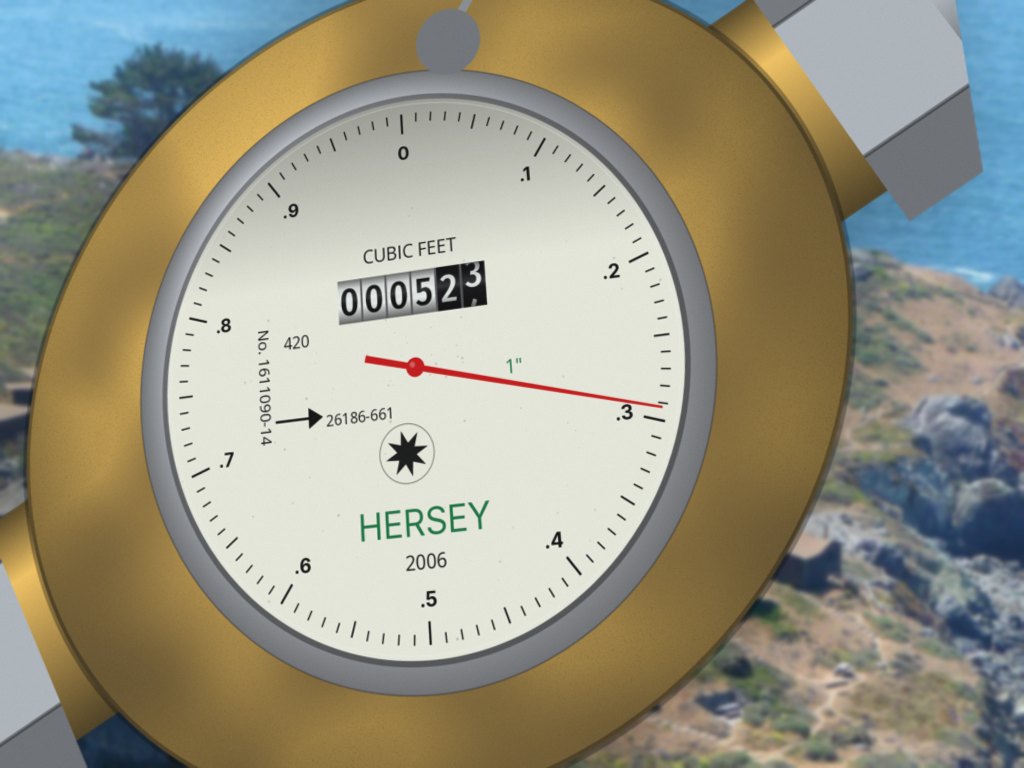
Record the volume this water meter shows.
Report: 523.29 ft³
